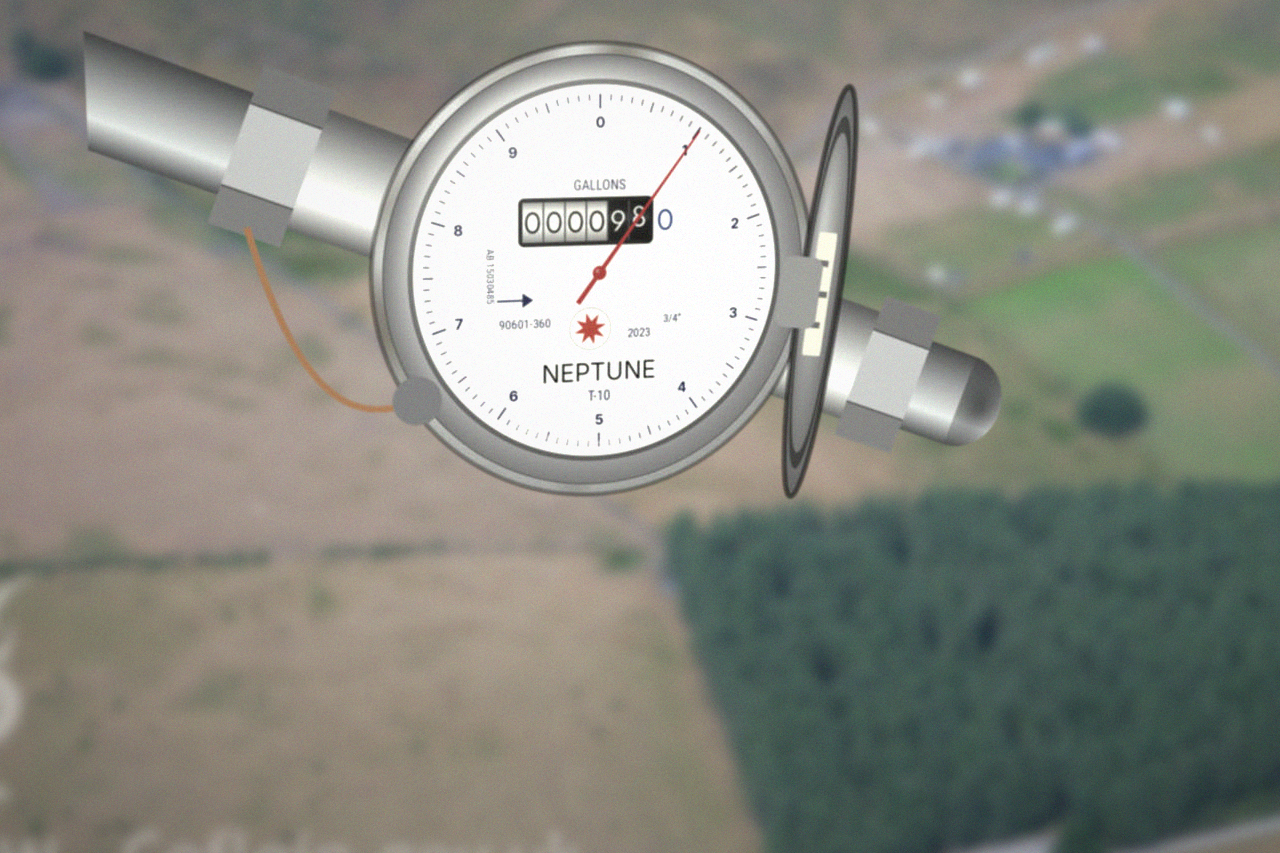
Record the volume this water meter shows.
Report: 981.0 gal
